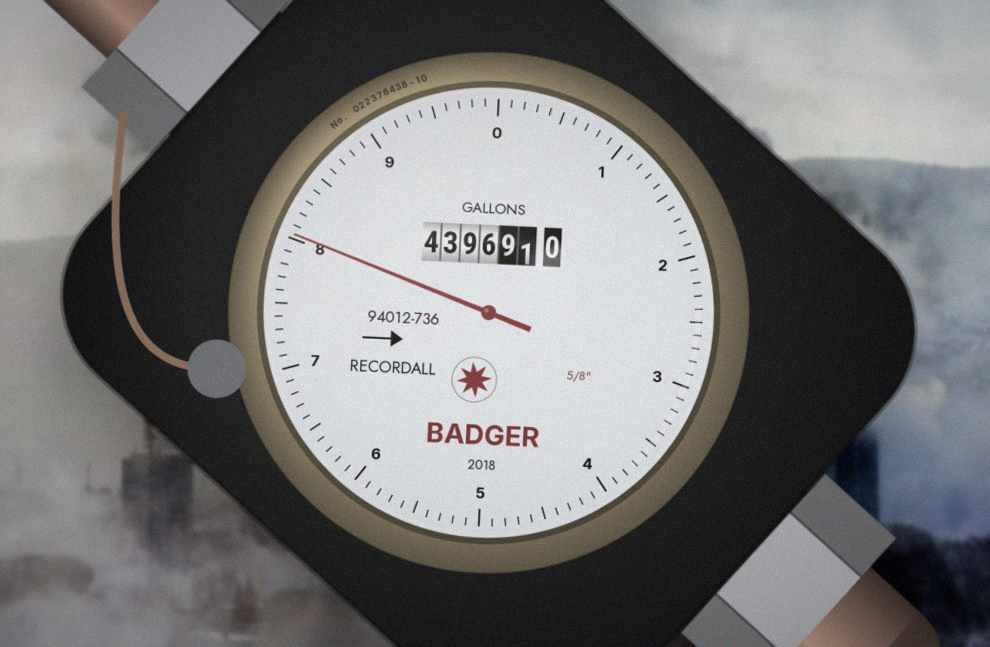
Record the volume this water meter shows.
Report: 4396908.0 gal
